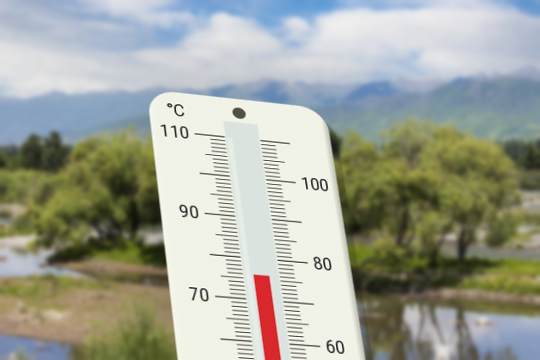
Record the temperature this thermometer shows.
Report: 76 °C
